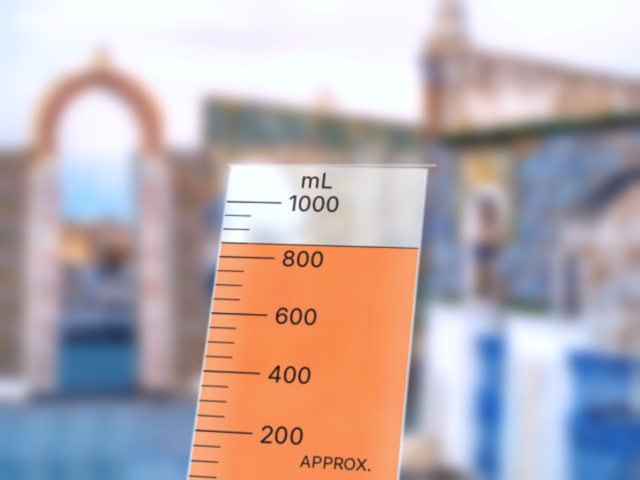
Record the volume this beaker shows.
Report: 850 mL
